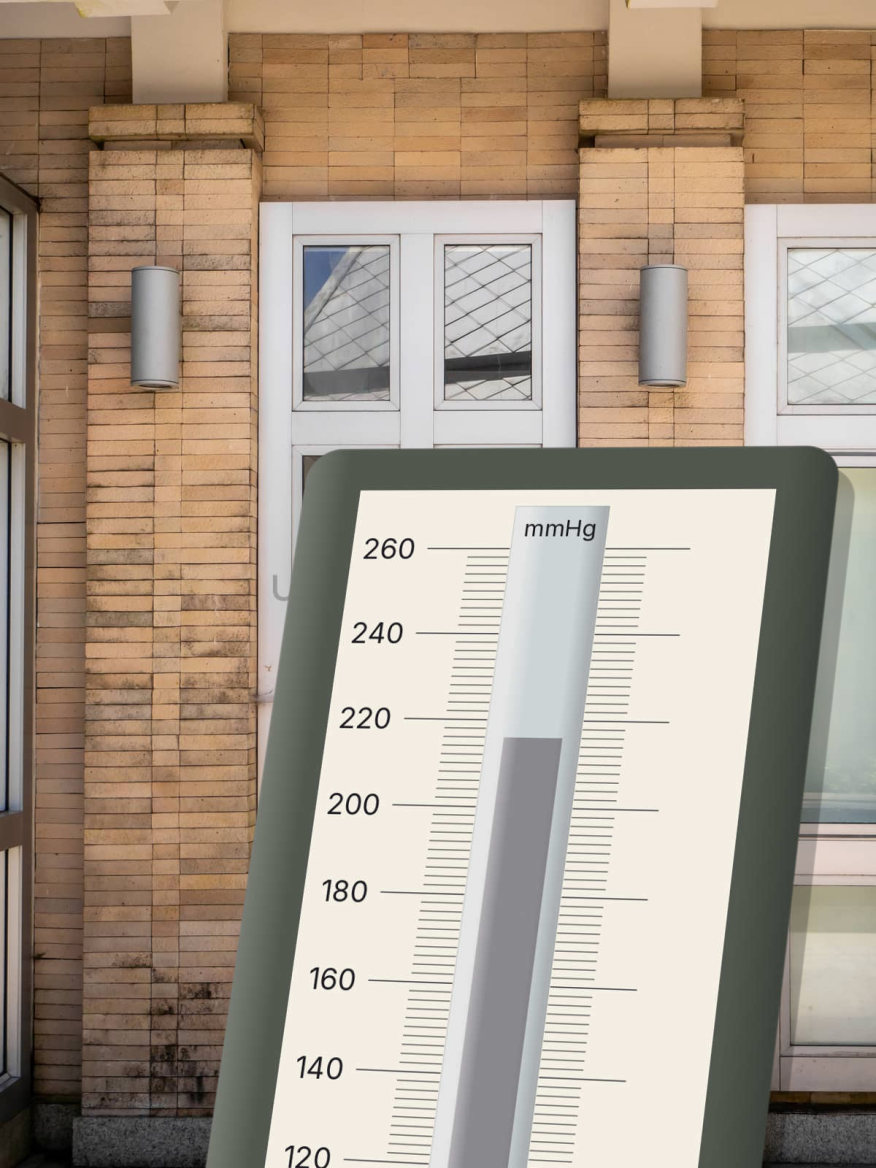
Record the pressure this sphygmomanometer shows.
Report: 216 mmHg
